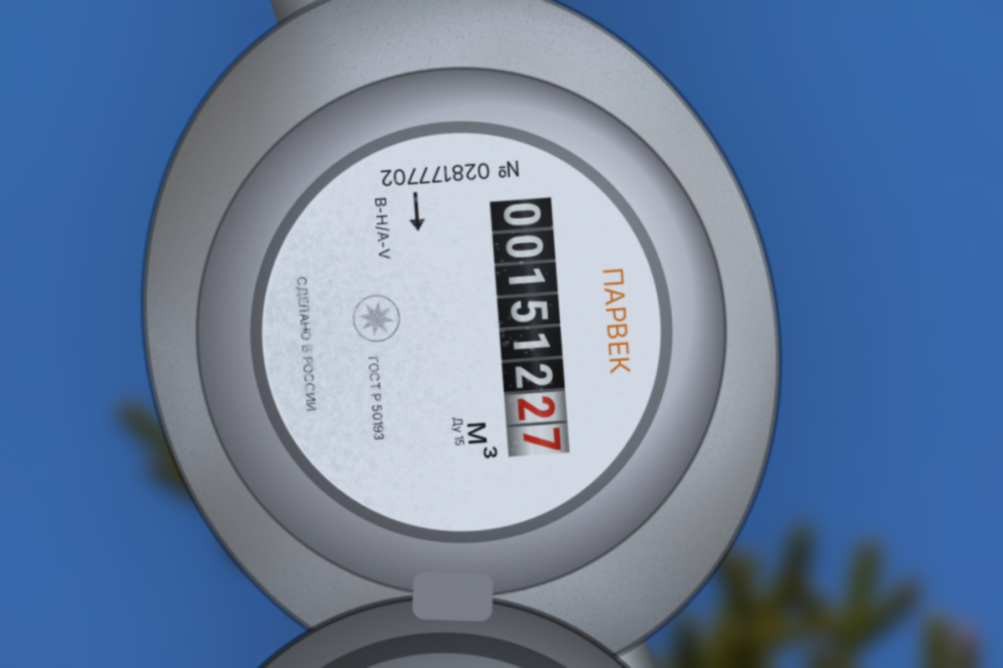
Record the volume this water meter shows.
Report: 1512.27 m³
